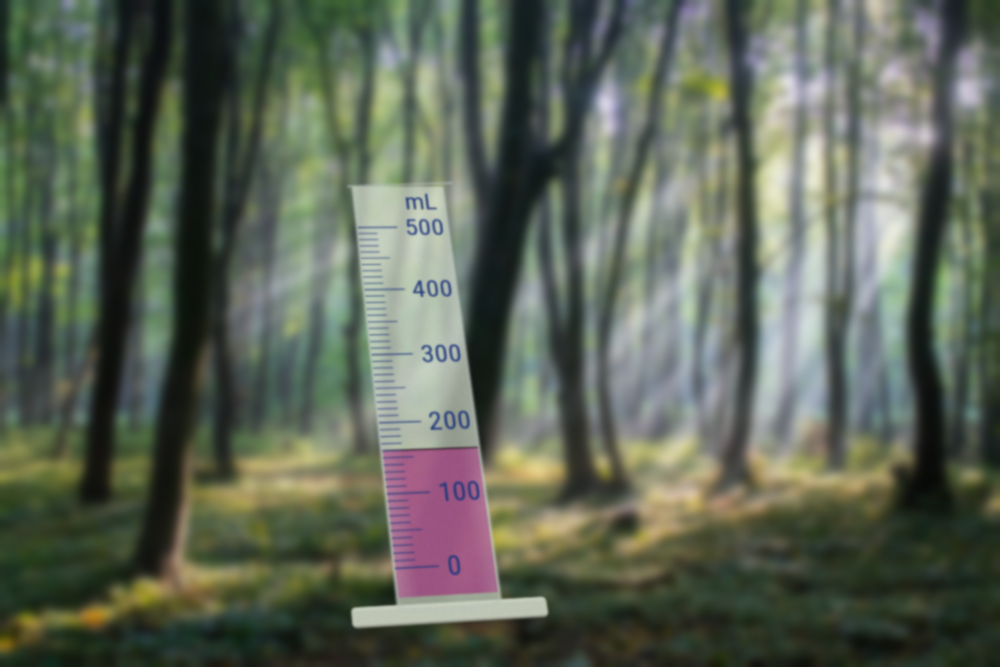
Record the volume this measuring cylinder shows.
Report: 160 mL
